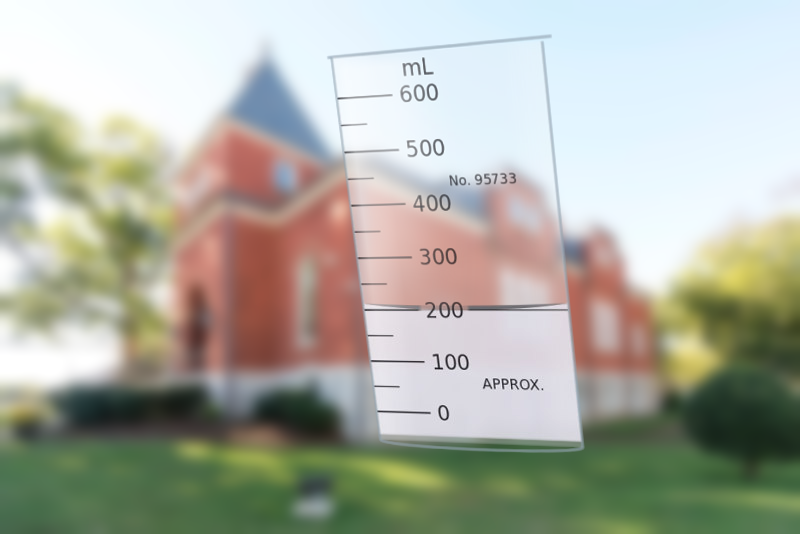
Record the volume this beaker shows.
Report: 200 mL
